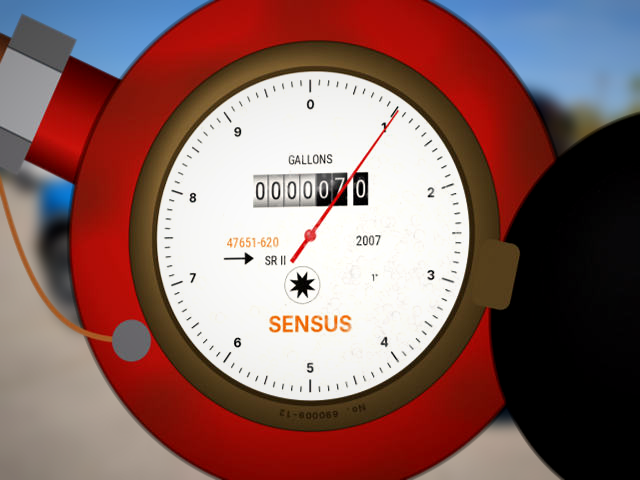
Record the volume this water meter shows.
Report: 71.0 gal
